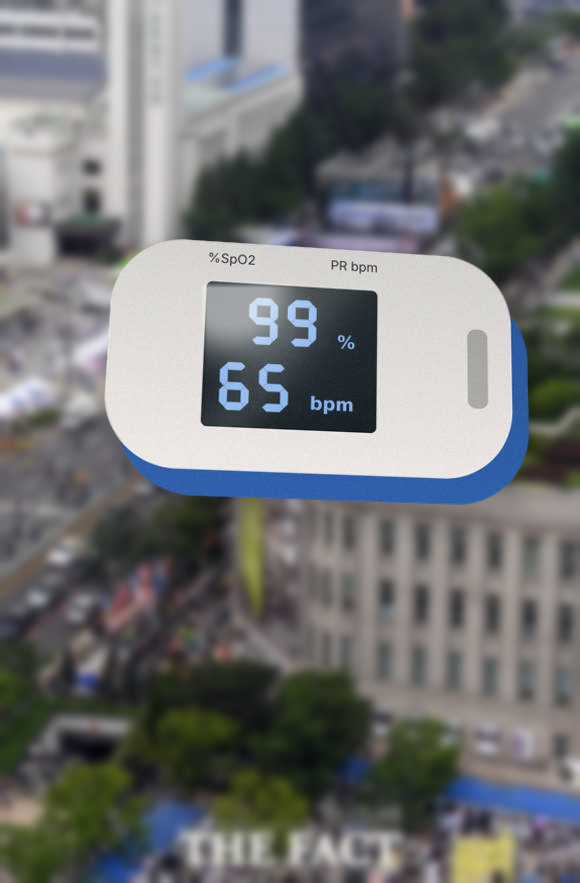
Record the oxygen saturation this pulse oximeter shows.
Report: 99 %
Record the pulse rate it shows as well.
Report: 65 bpm
